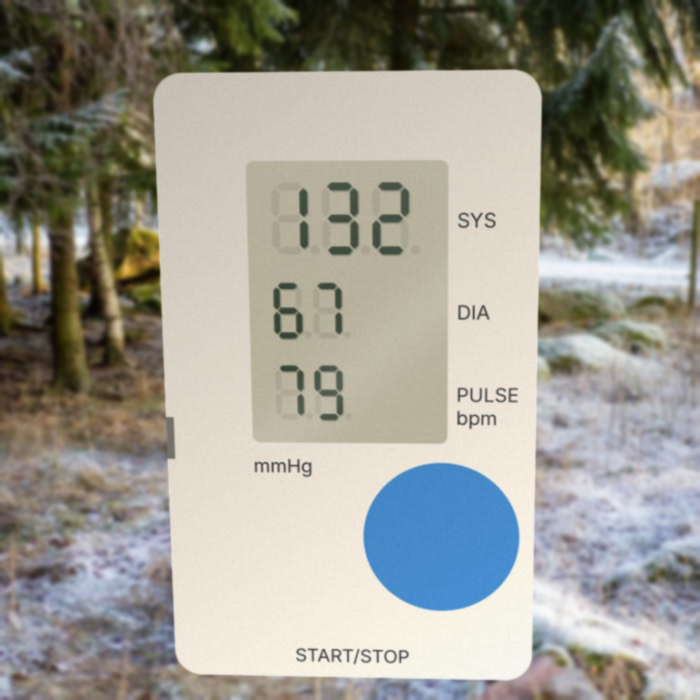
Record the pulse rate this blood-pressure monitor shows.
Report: 79 bpm
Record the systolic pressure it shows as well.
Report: 132 mmHg
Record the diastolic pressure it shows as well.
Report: 67 mmHg
